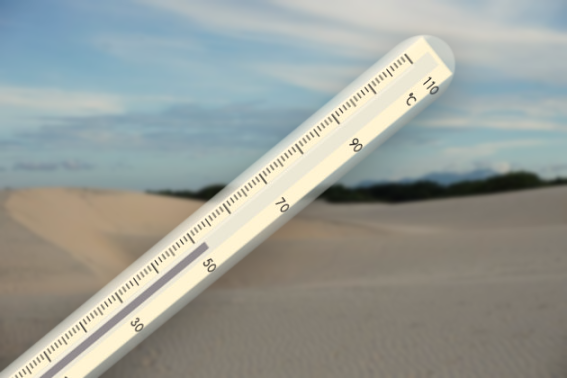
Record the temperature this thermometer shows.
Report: 52 °C
